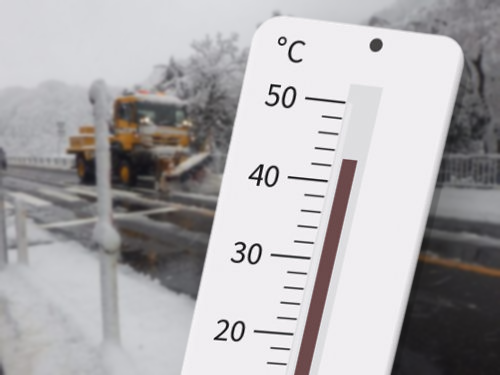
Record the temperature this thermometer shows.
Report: 43 °C
